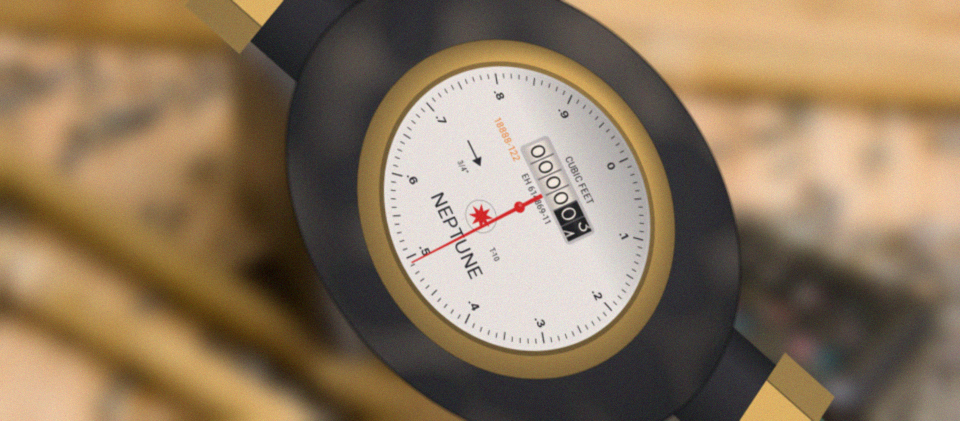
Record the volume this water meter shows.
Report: 3.49 ft³
